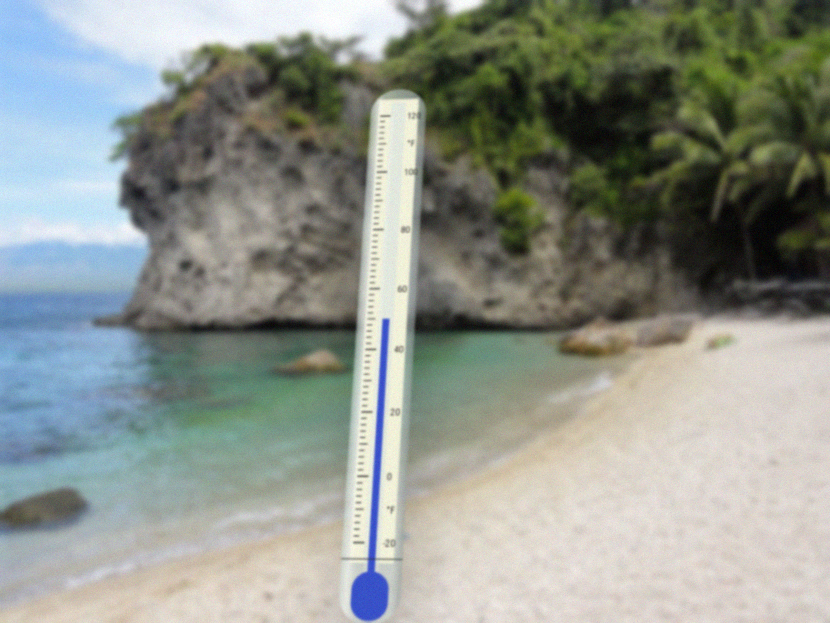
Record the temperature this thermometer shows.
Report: 50 °F
